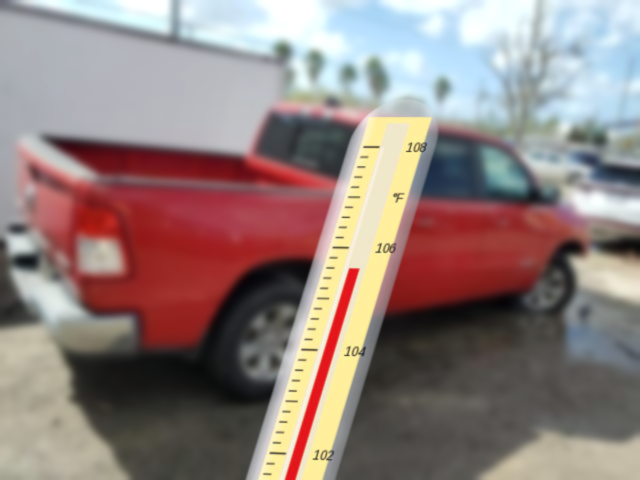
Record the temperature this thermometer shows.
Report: 105.6 °F
